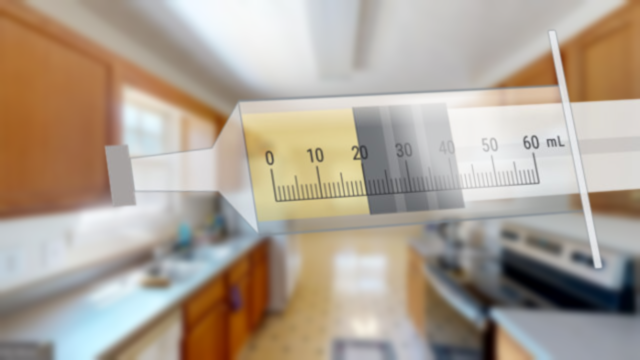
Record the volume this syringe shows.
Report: 20 mL
